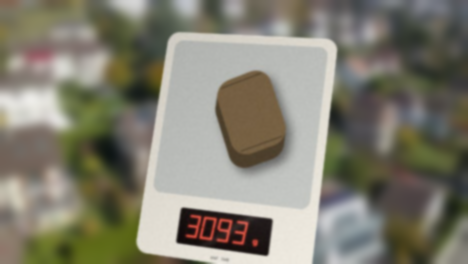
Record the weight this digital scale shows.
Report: 3093 g
